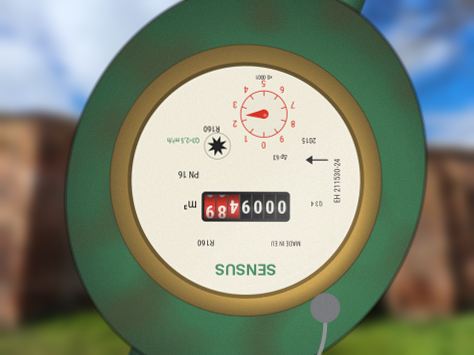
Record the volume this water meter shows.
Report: 9.4892 m³
